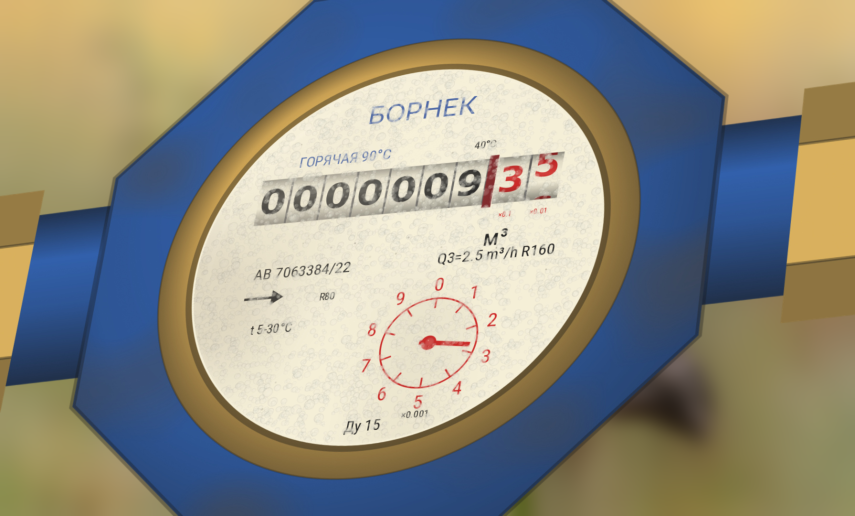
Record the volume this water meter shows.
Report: 9.352 m³
